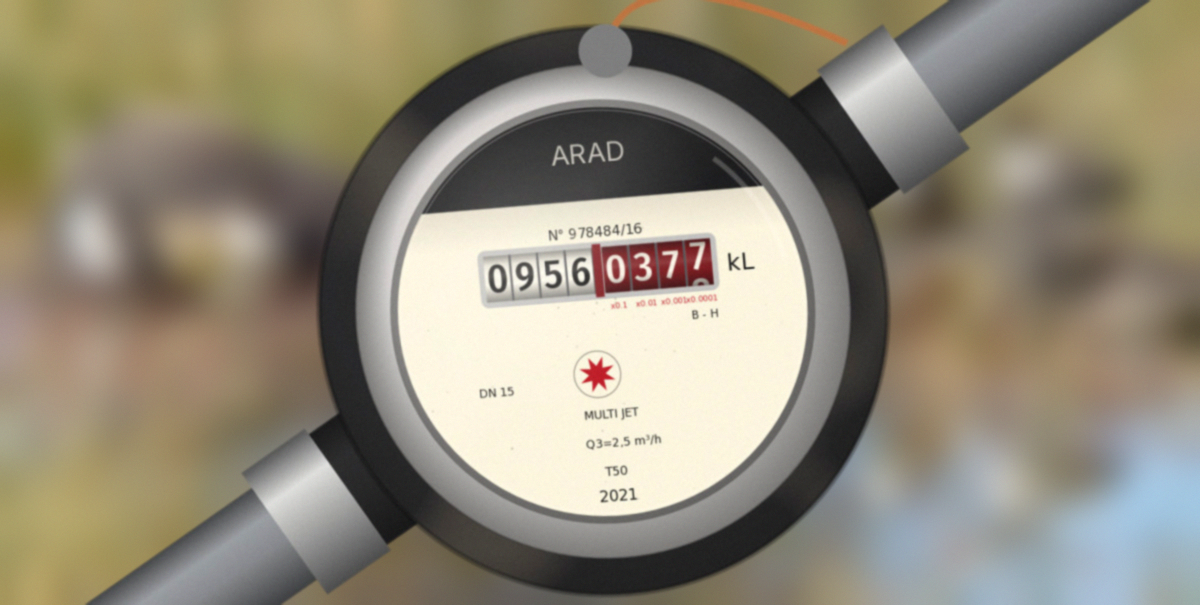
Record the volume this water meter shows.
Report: 956.0377 kL
